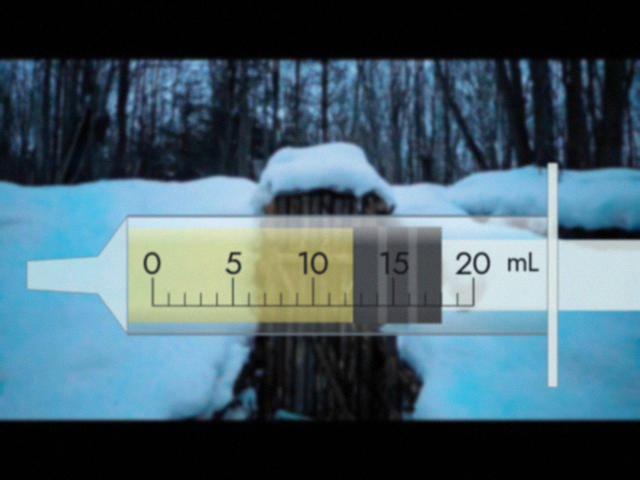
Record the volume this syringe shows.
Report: 12.5 mL
